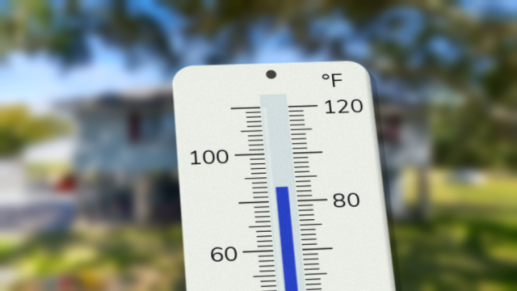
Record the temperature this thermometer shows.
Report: 86 °F
